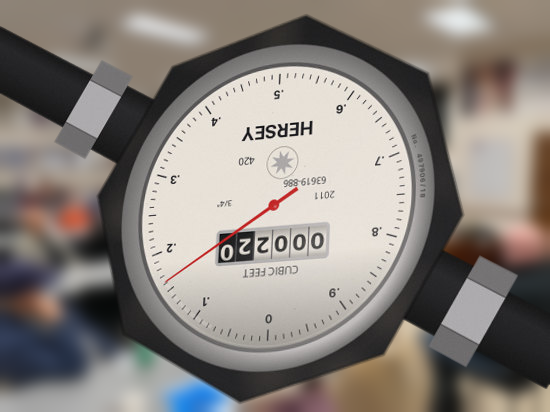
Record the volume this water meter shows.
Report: 220.16 ft³
